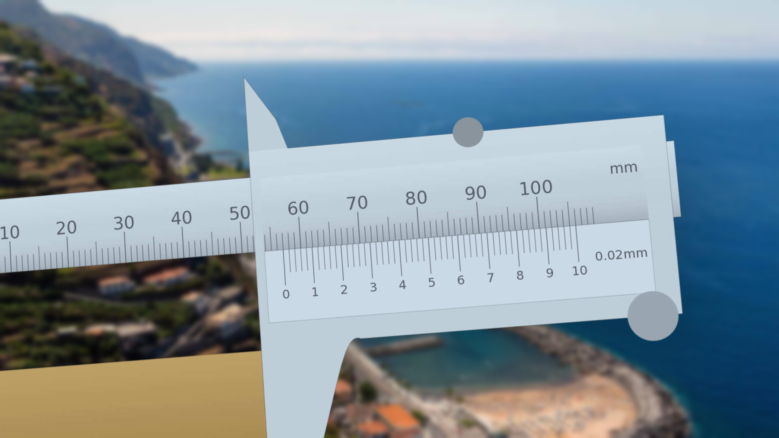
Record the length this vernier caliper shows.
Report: 57.0 mm
